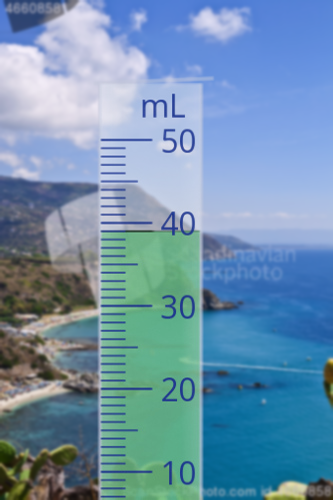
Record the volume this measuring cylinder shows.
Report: 39 mL
